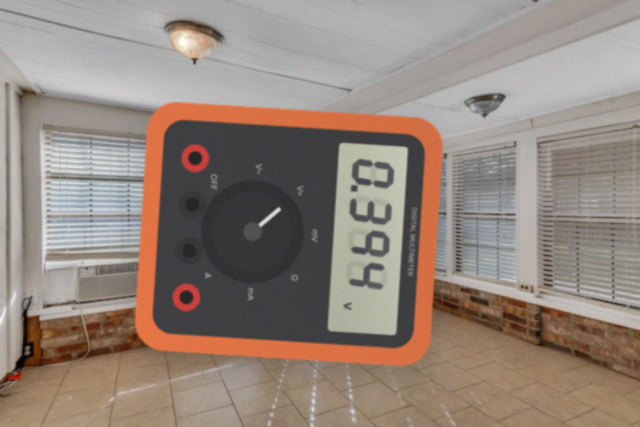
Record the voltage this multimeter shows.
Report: 0.394 V
